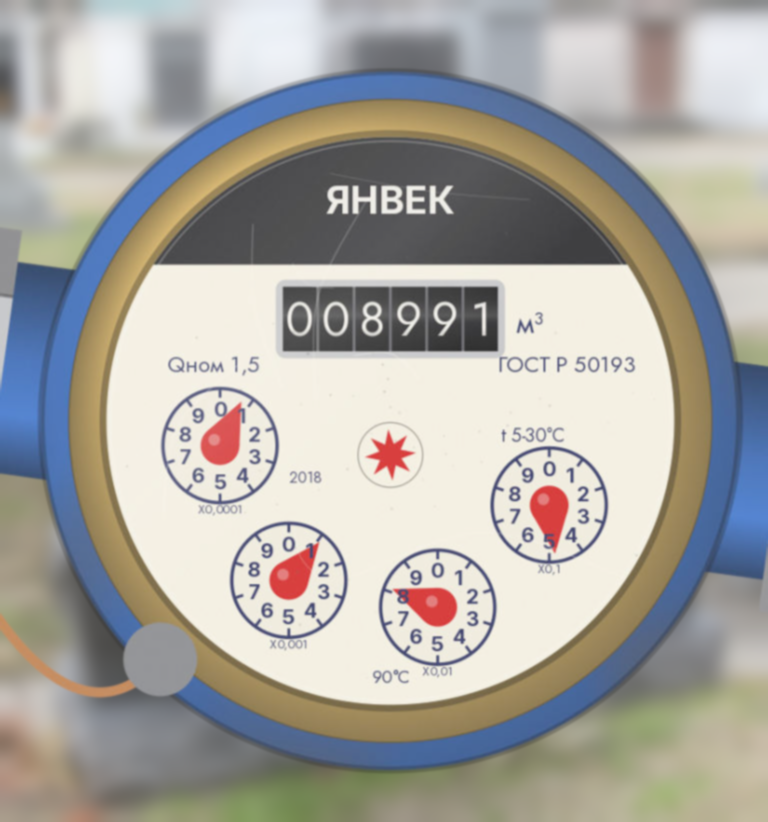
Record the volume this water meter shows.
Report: 8991.4810 m³
